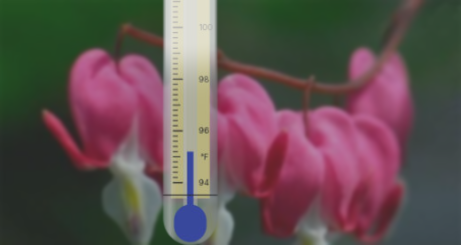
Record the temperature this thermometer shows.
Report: 95.2 °F
